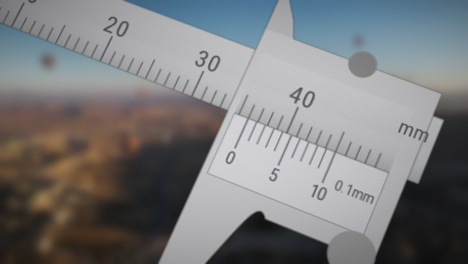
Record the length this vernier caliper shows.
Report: 36.0 mm
